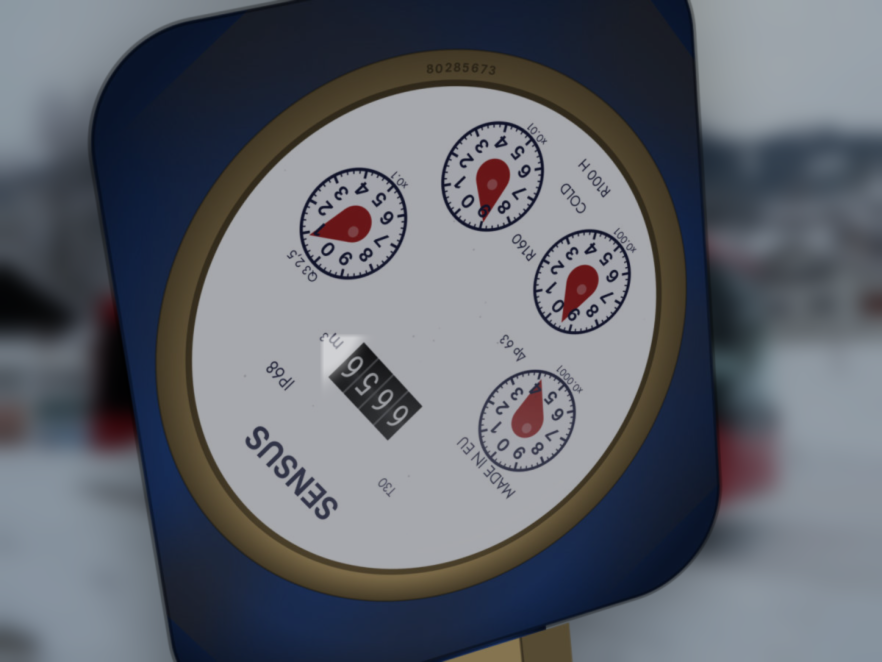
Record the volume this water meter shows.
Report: 6656.0894 m³
